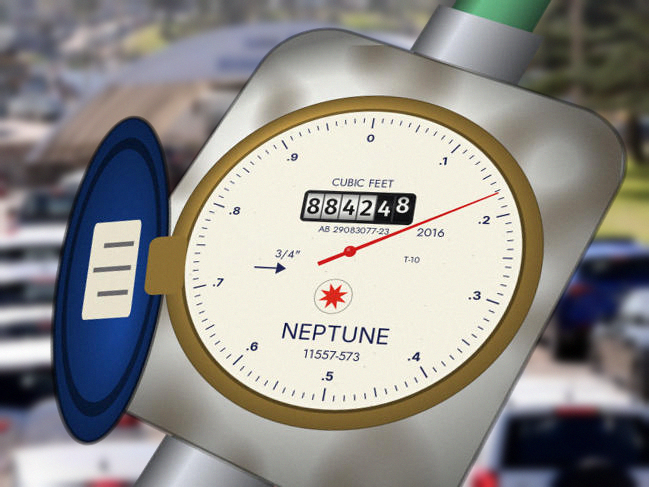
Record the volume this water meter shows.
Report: 884248.17 ft³
